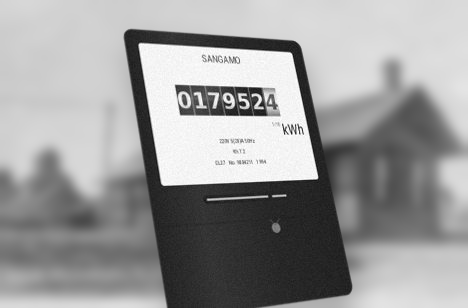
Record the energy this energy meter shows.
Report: 17952.4 kWh
